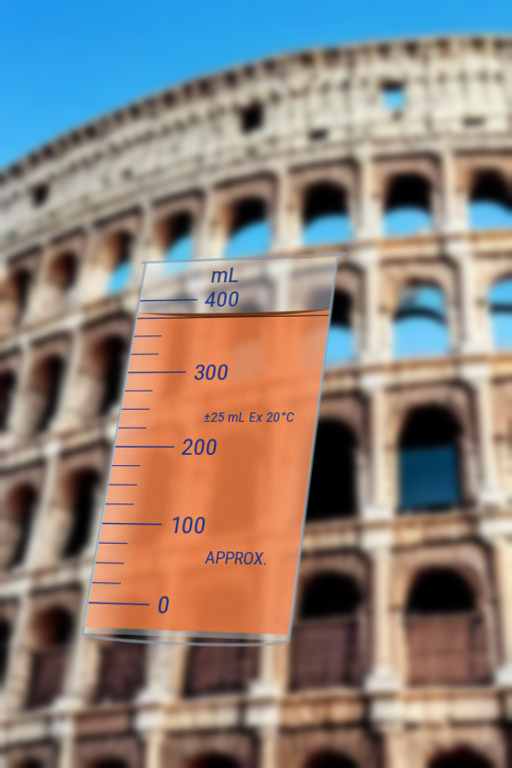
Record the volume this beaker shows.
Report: 375 mL
